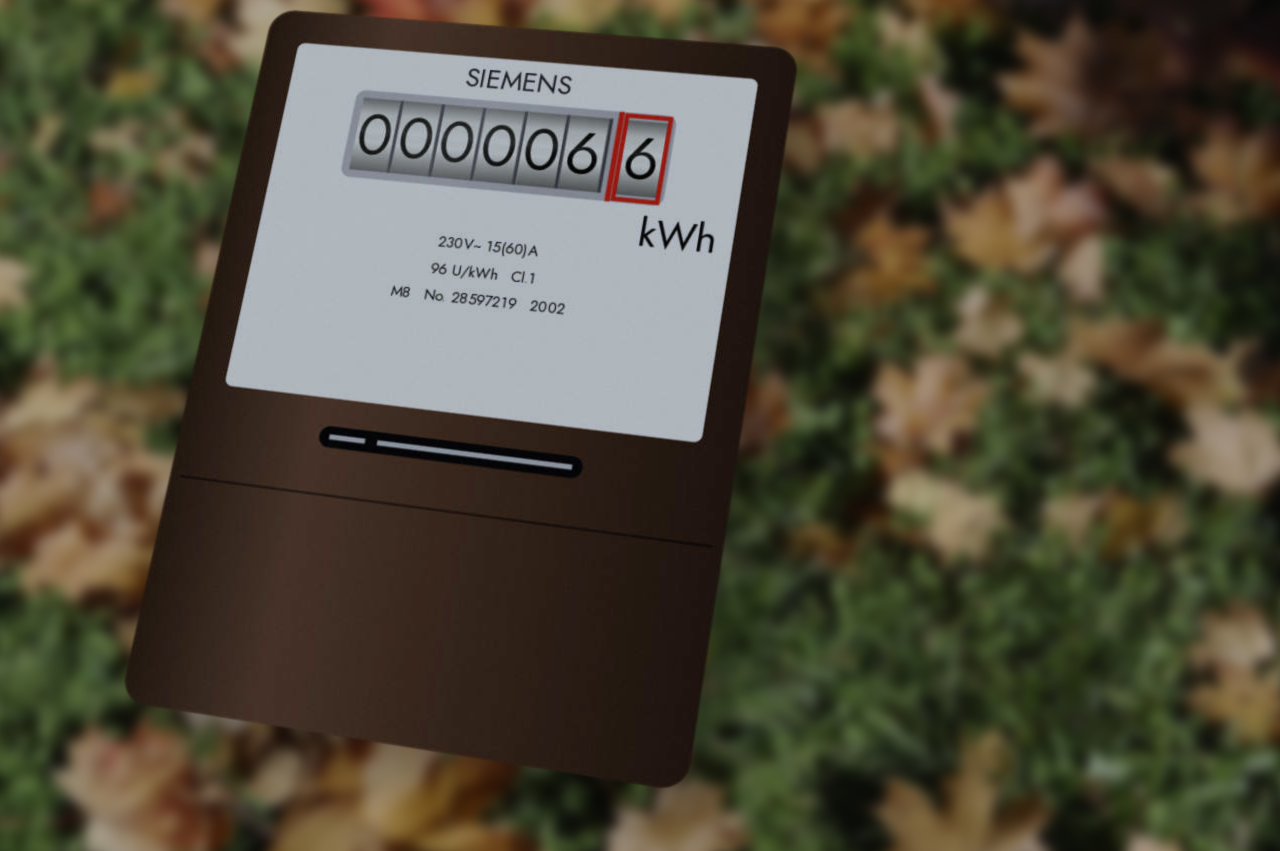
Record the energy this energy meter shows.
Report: 6.6 kWh
